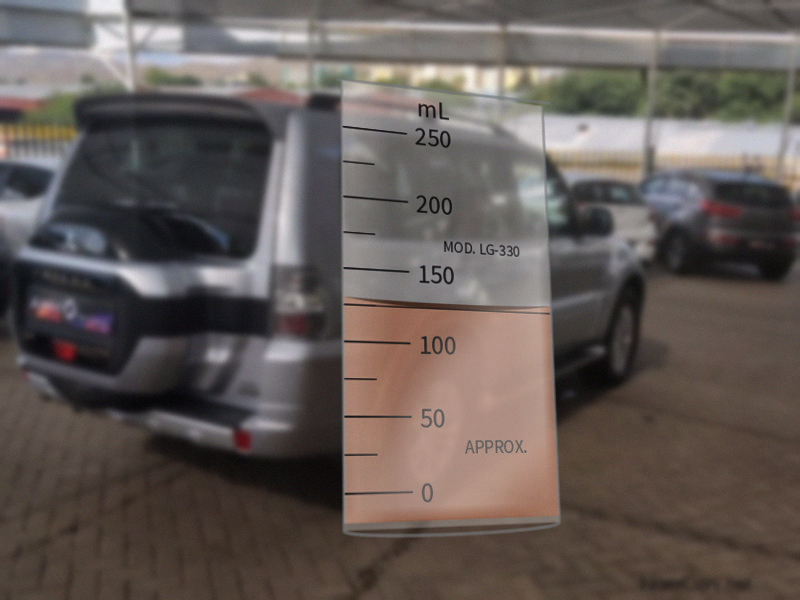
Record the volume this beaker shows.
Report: 125 mL
